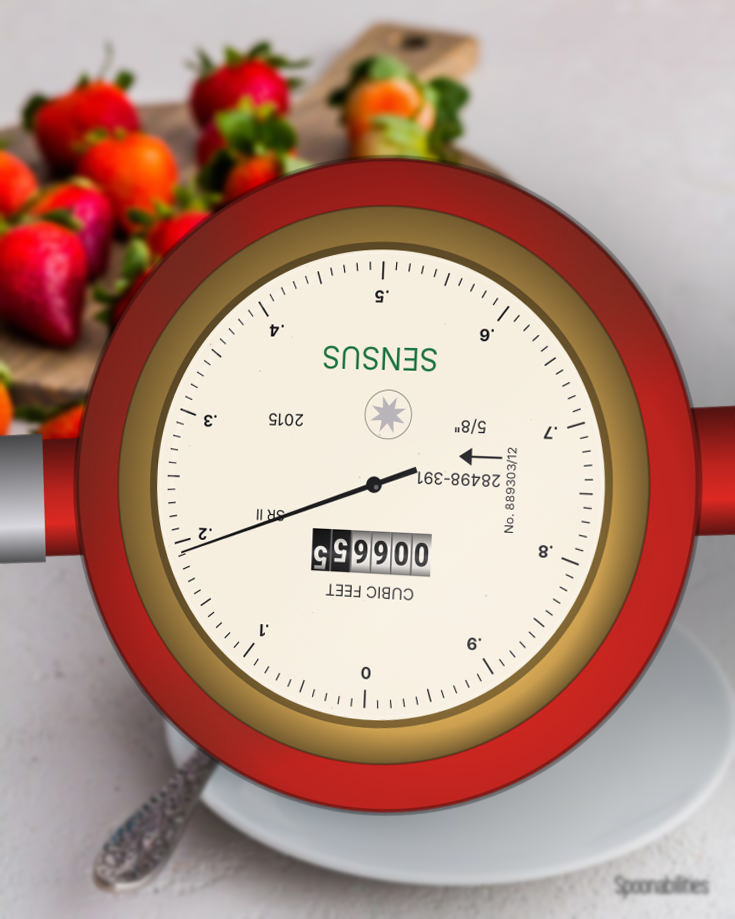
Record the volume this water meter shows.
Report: 6655.19 ft³
